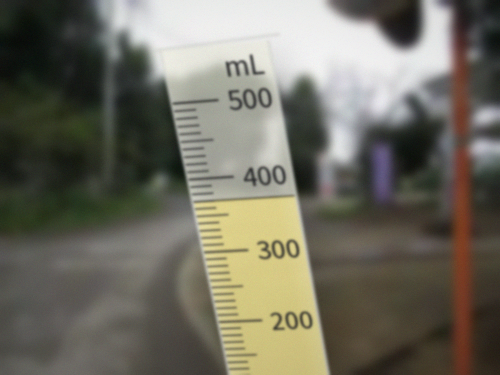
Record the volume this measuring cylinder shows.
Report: 370 mL
